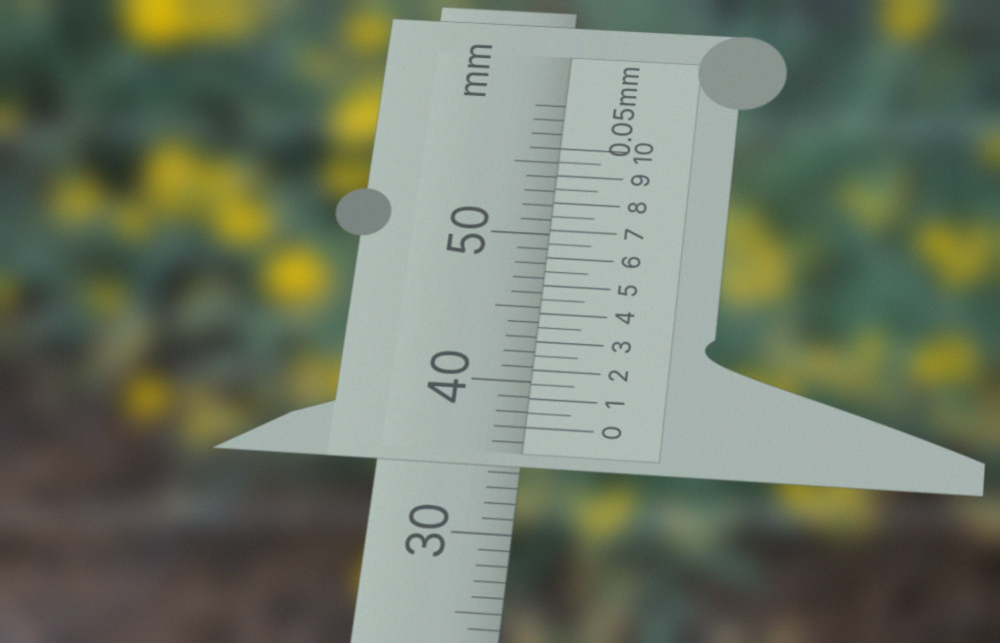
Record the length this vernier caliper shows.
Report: 37.0 mm
